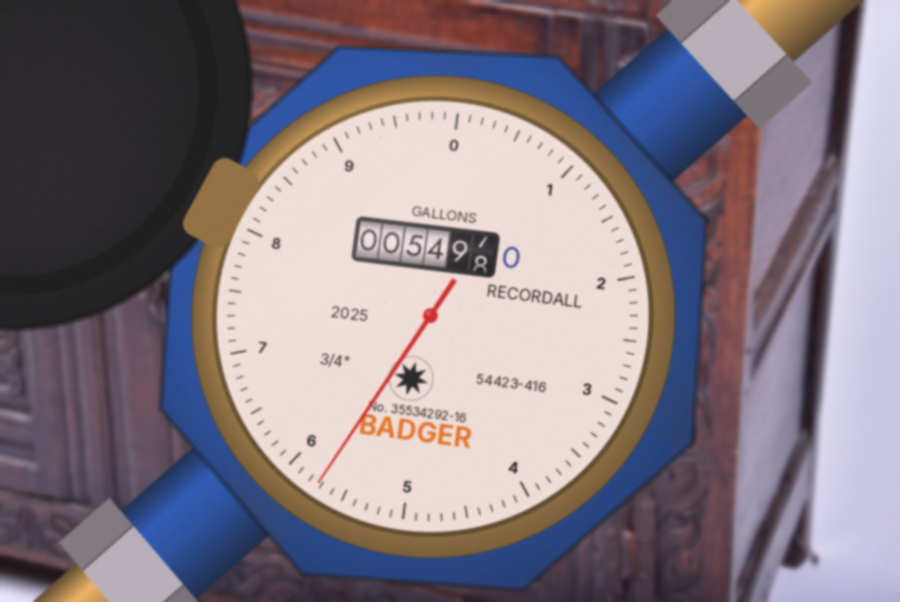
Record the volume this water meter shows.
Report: 54975.7 gal
